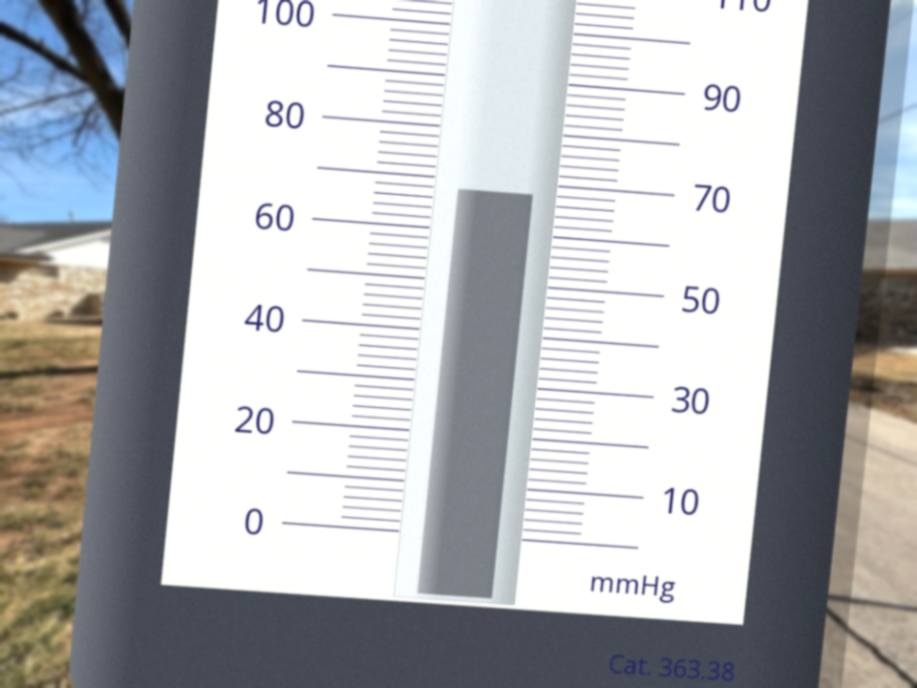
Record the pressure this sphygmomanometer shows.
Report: 68 mmHg
